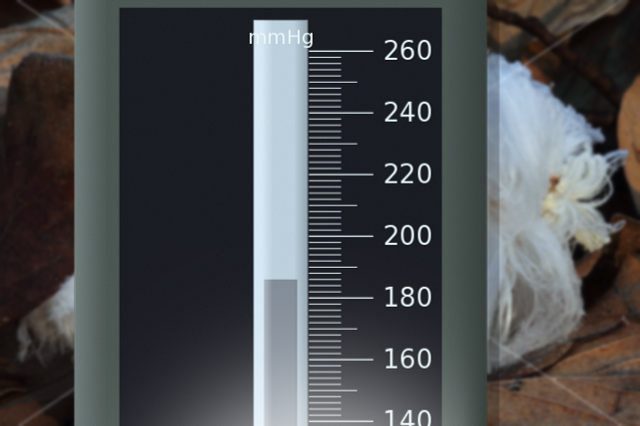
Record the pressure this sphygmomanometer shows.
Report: 186 mmHg
